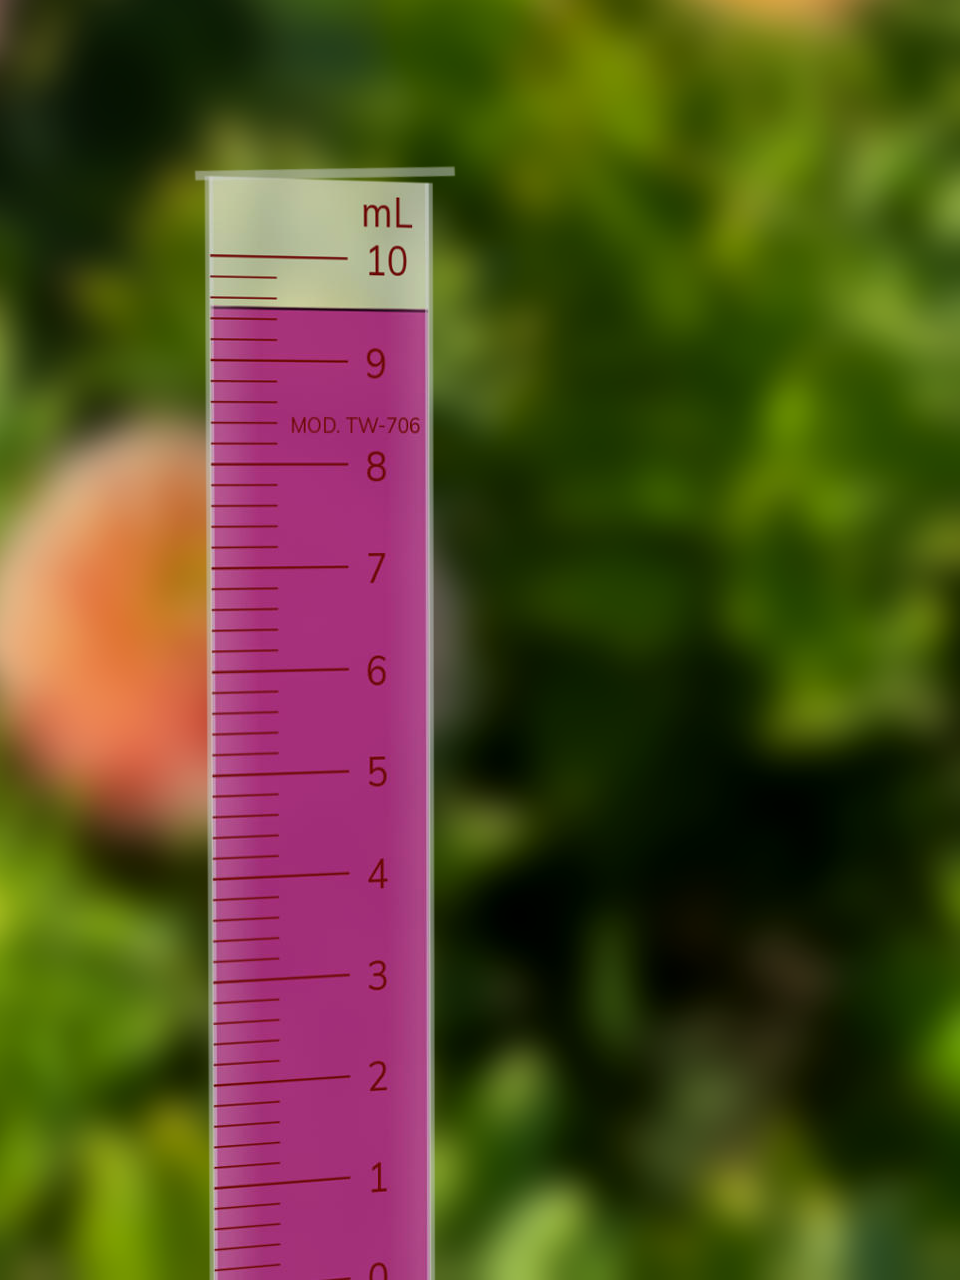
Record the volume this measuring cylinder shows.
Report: 9.5 mL
